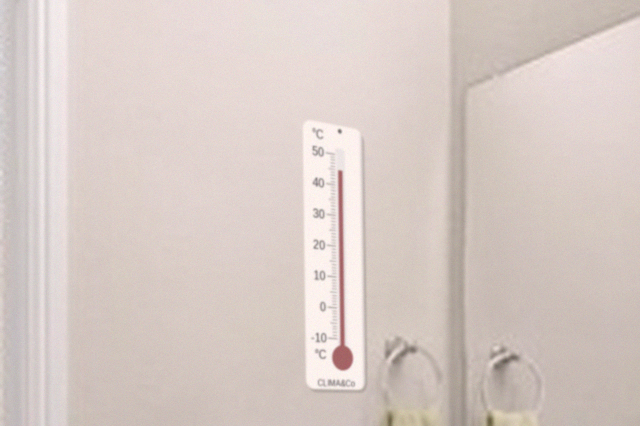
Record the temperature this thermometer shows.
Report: 45 °C
